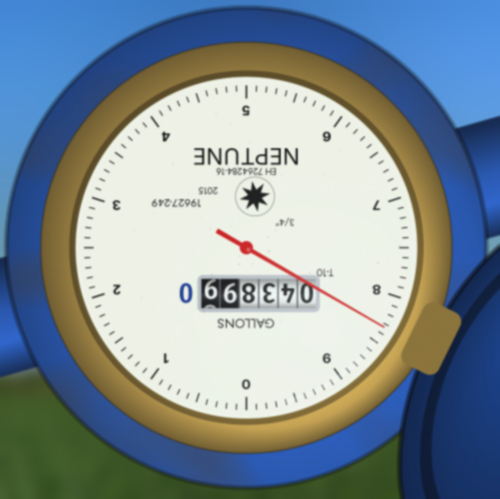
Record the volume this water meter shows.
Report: 438988.3 gal
